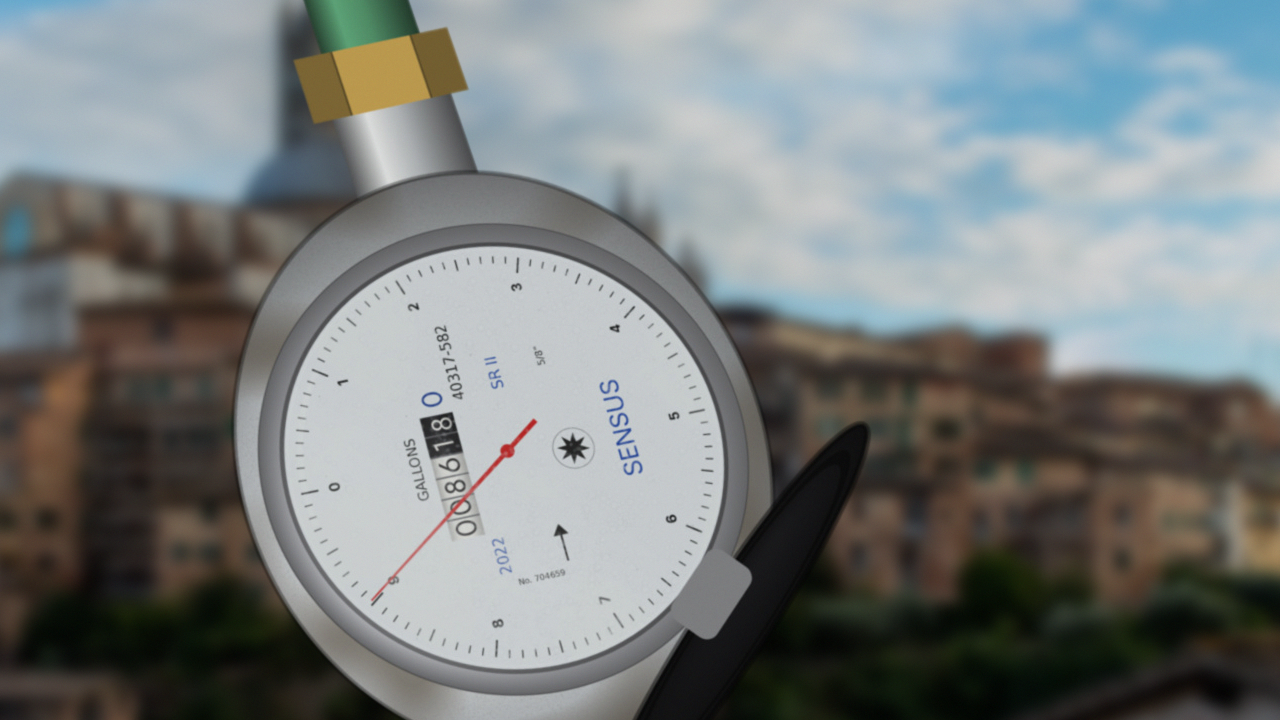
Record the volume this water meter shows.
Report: 86179.0 gal
